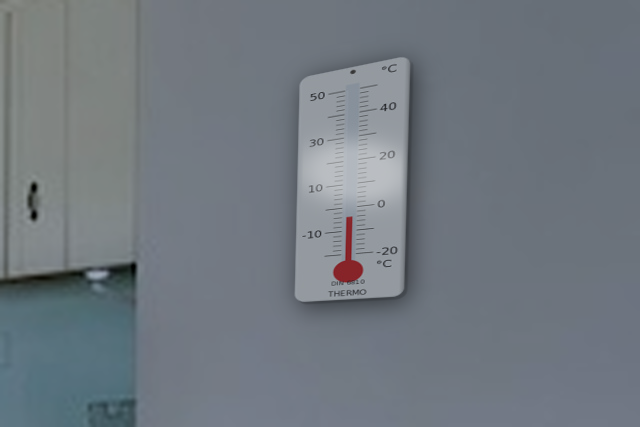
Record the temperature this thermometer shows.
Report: -4 °C
